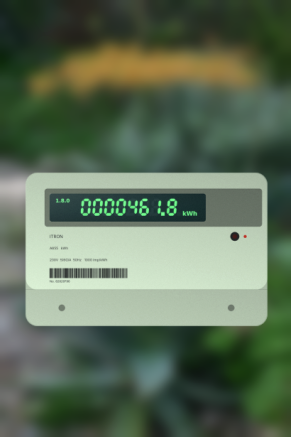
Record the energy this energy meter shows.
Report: 461.8 kWh
